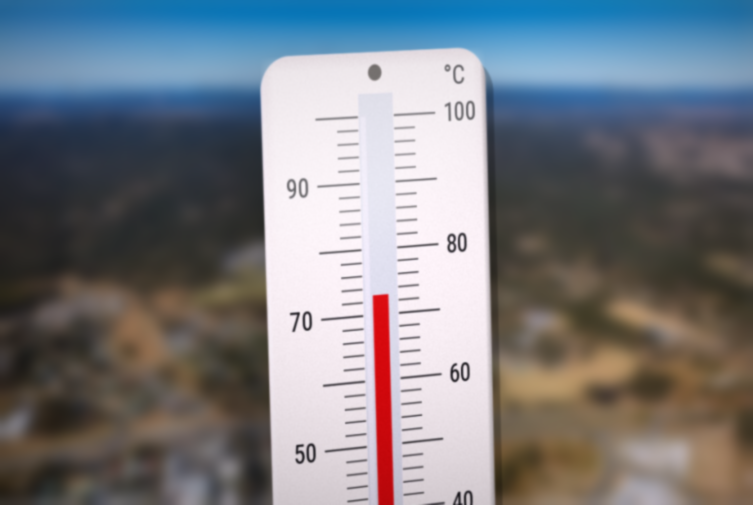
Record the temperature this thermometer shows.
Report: 73 °C
